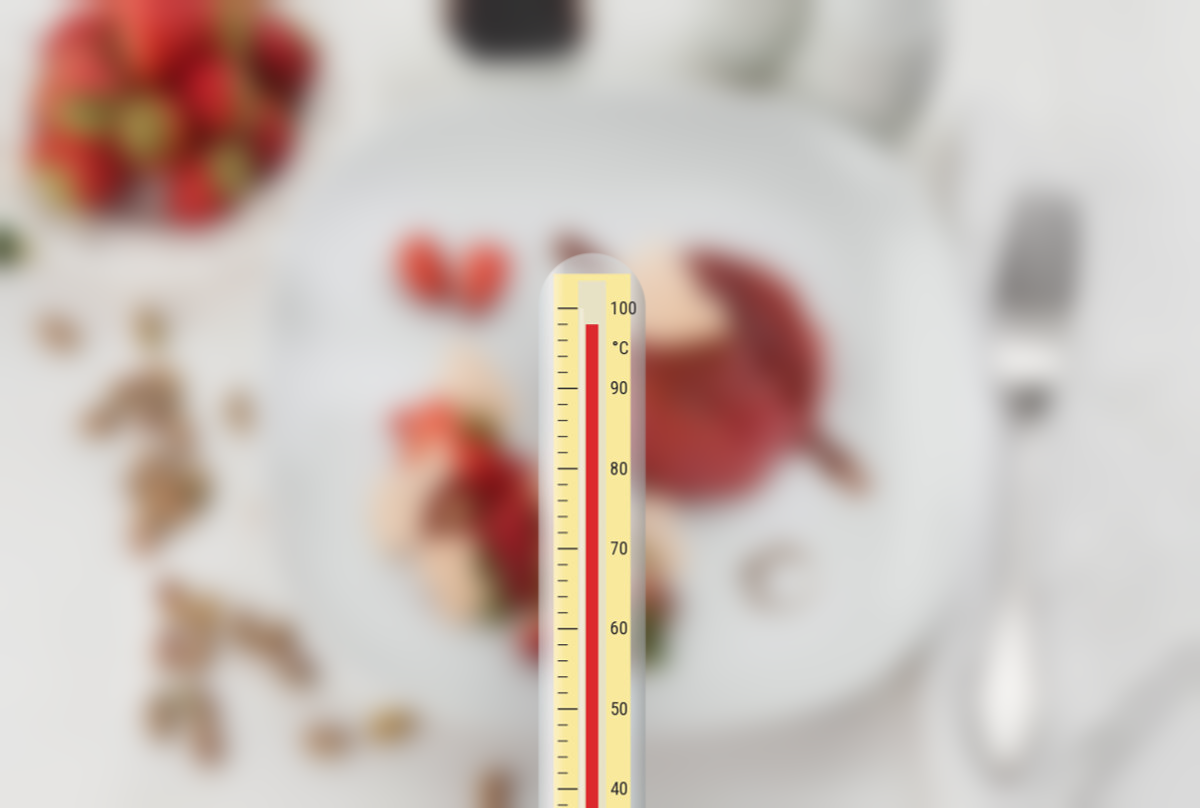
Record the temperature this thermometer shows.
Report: 98 °C
